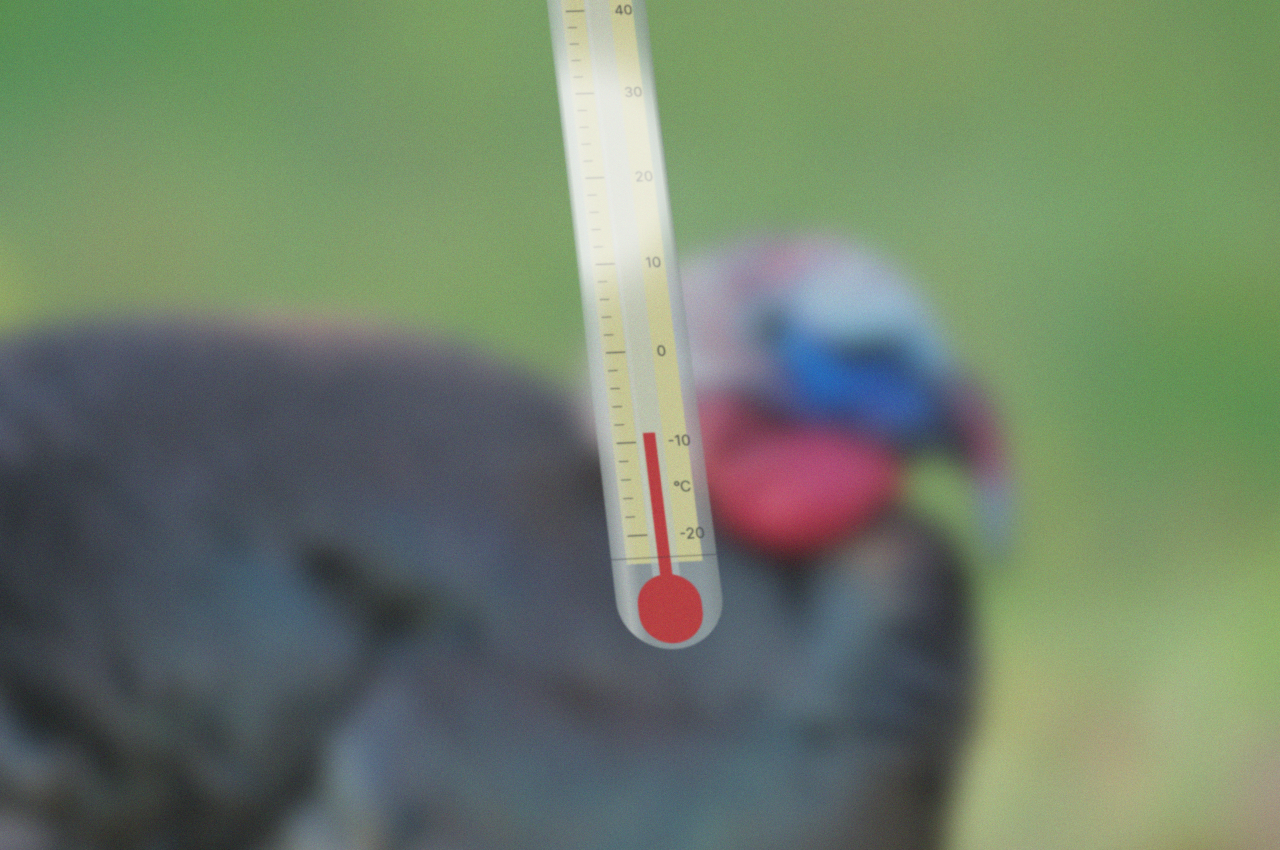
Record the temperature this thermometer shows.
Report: -9 °C
